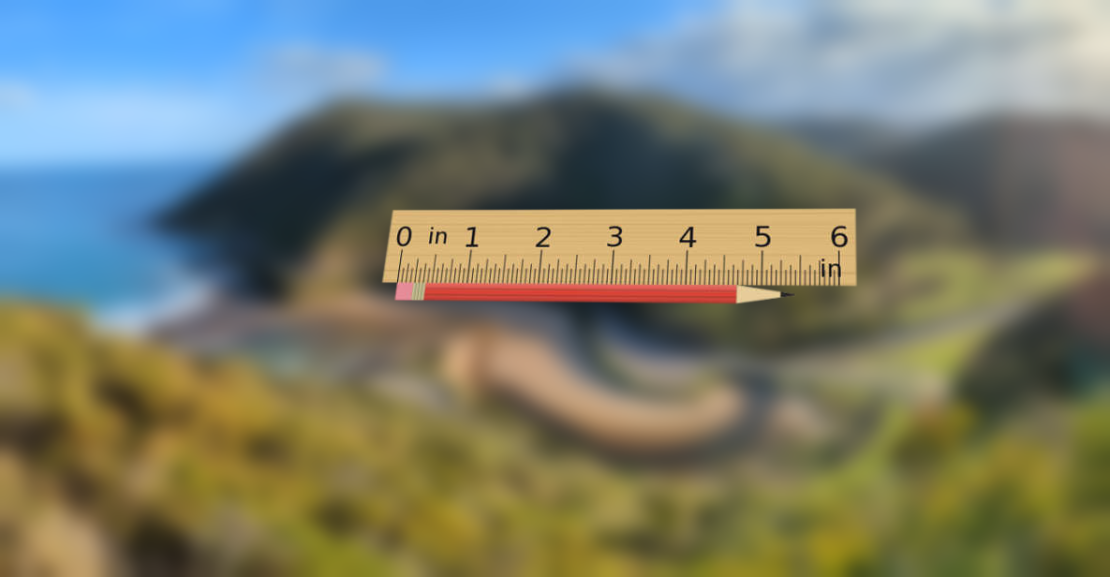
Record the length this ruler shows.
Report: 5.4375 in
